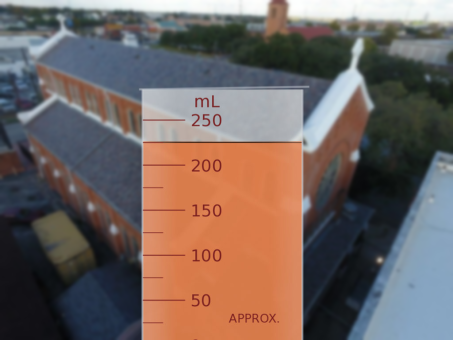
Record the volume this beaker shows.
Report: 225 mL
